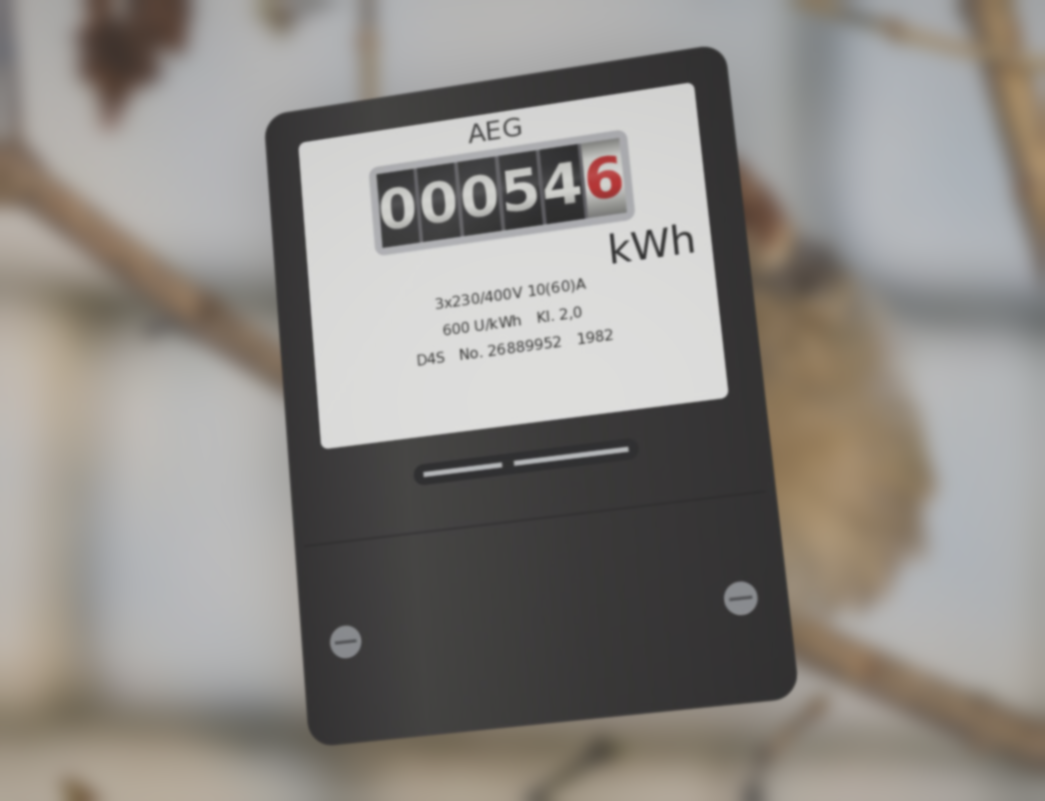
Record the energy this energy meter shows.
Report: 54.6 kWh
